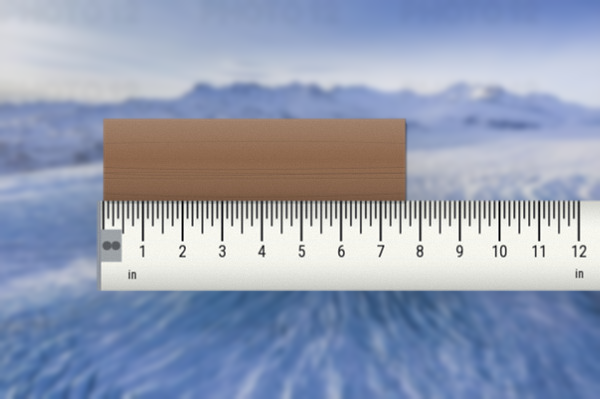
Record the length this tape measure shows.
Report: 7.625 in
